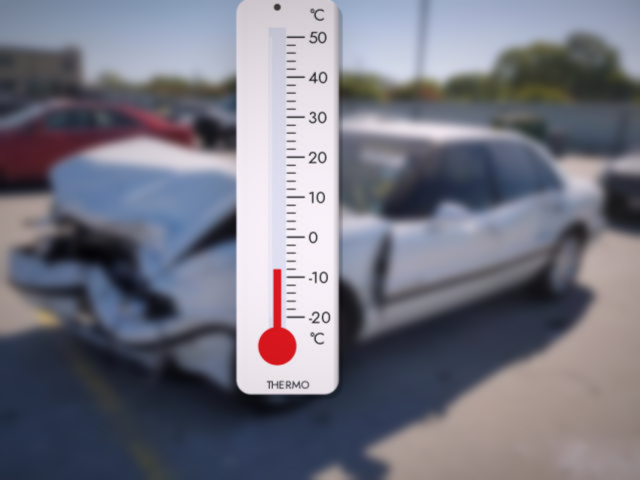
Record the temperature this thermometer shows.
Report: -8 °C
